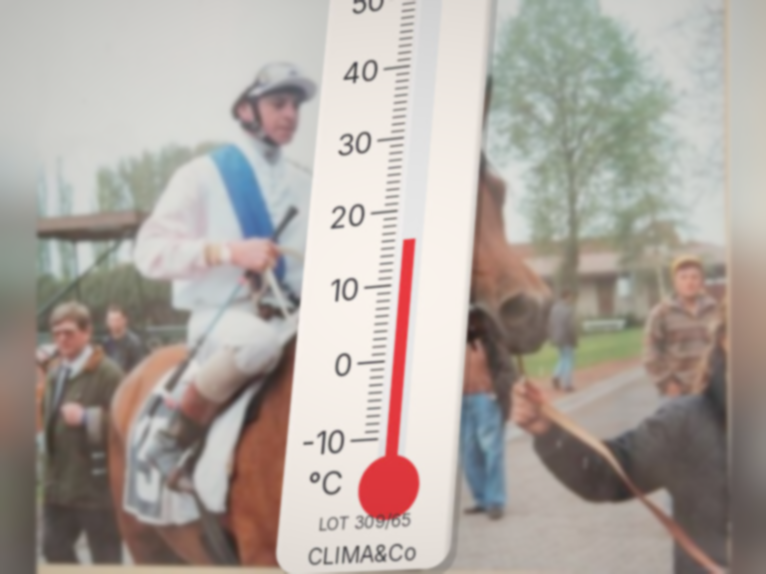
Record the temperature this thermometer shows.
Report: 16 °C
